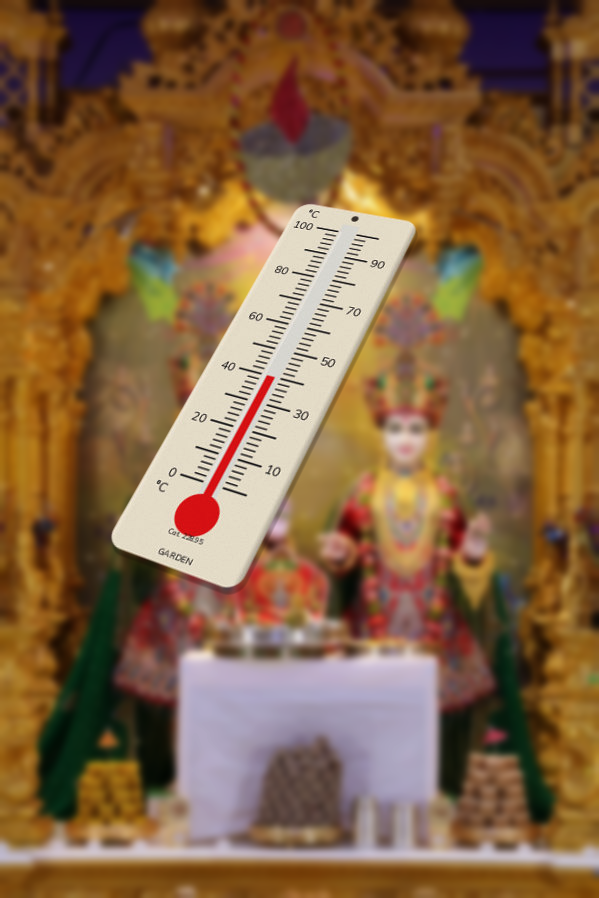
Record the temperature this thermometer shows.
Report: 40 °C
